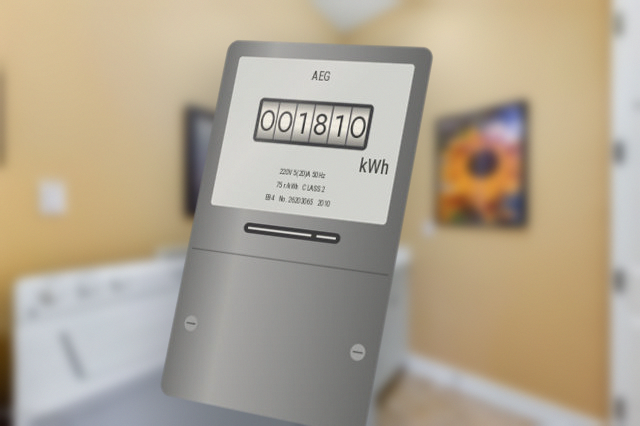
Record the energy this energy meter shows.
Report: 1810 kWh
